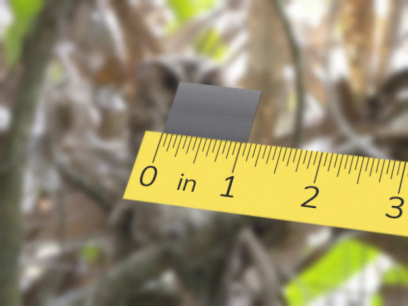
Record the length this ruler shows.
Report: 1.0625 in
